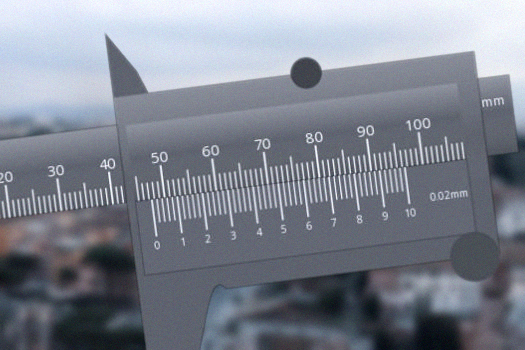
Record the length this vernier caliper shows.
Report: 47.5 mm
